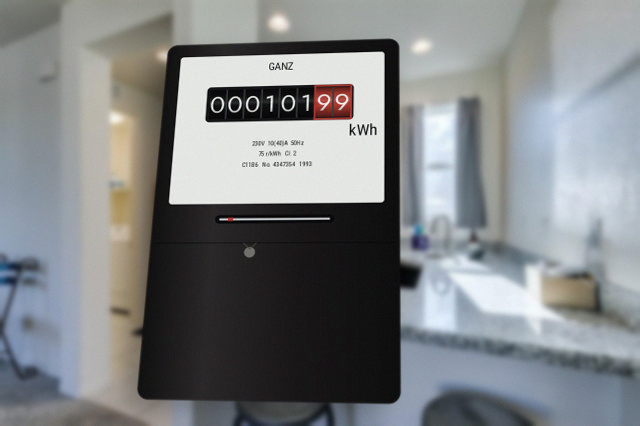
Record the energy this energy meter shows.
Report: 101.99 kWh
